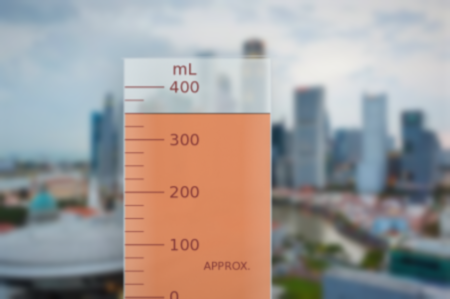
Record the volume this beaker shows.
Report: 350 mL
